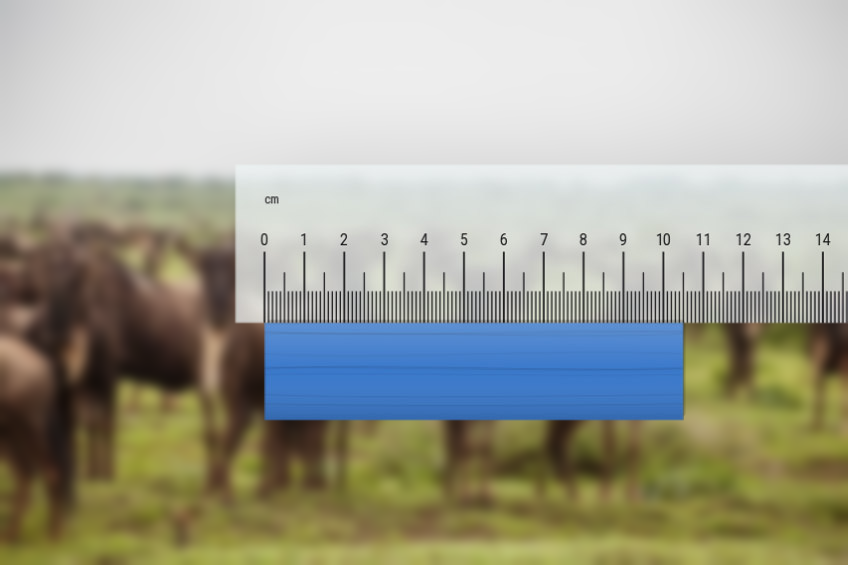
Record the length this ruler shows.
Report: 10.5 cm
